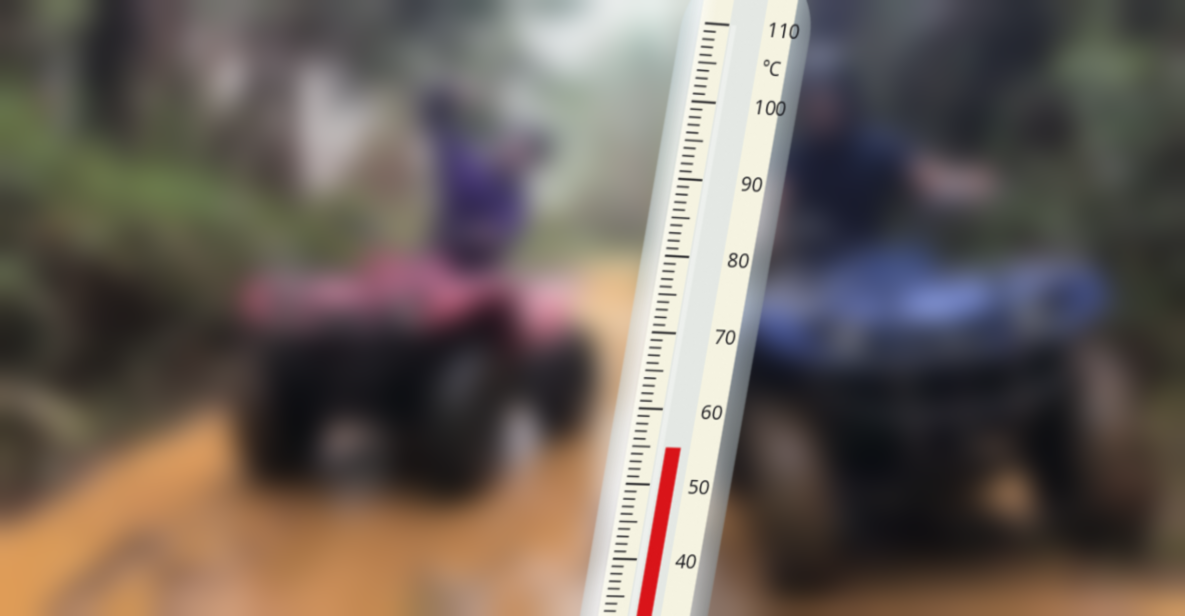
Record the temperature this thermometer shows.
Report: 55 °C
